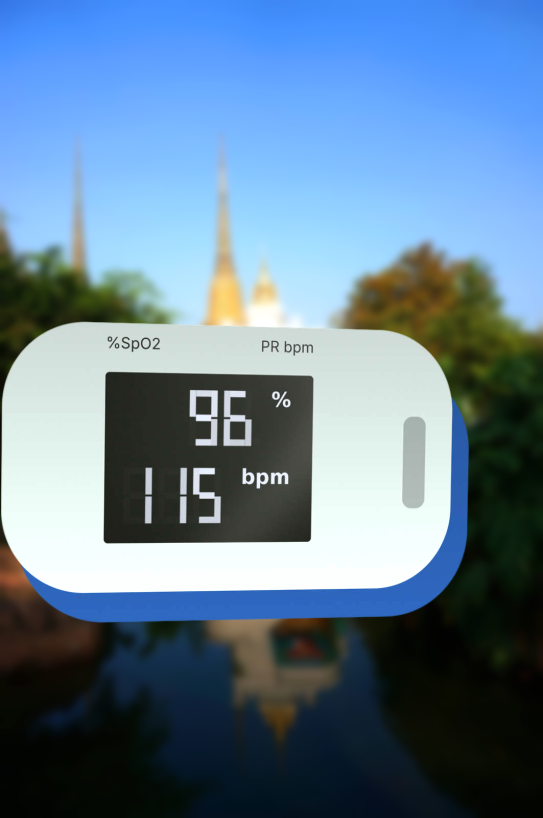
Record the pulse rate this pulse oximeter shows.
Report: 115 bpm
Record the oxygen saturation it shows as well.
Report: 96 %
